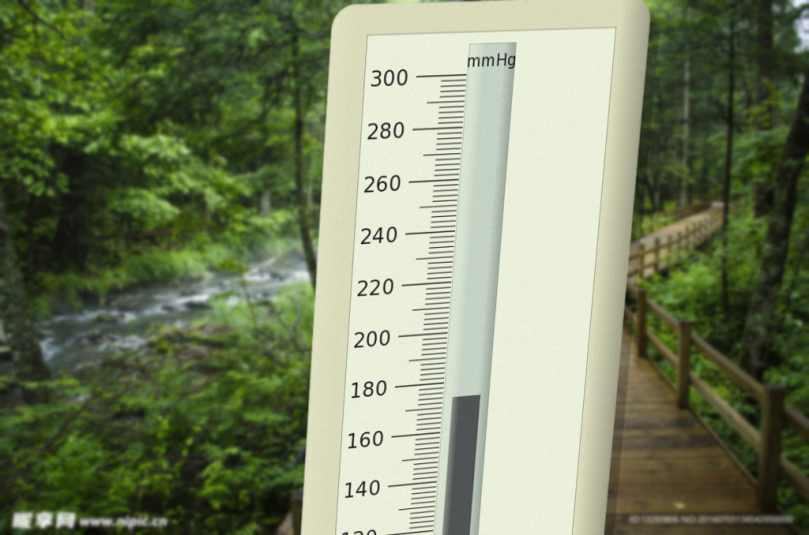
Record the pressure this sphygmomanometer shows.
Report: 174 mmHg
